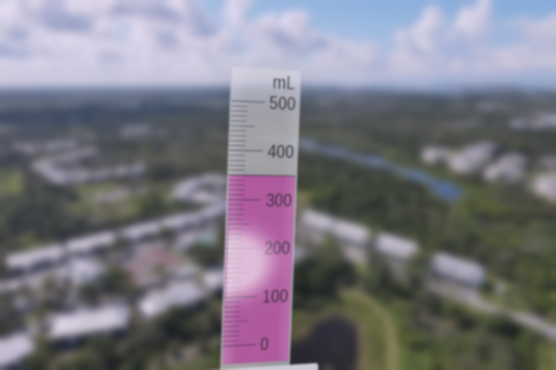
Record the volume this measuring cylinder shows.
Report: 350 mL
